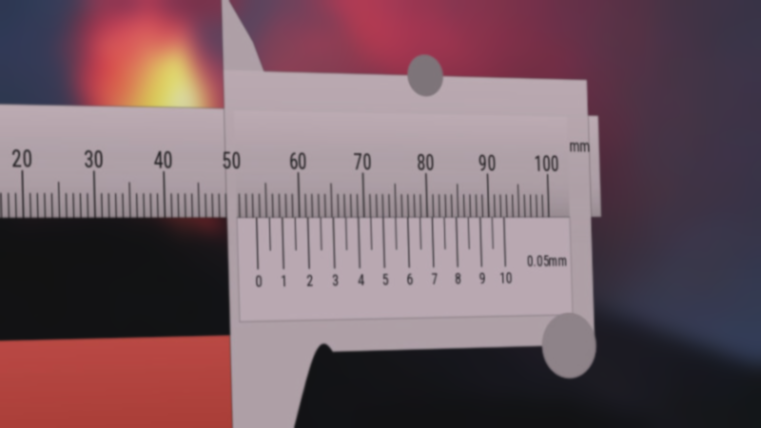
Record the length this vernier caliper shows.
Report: 53.5 mm
